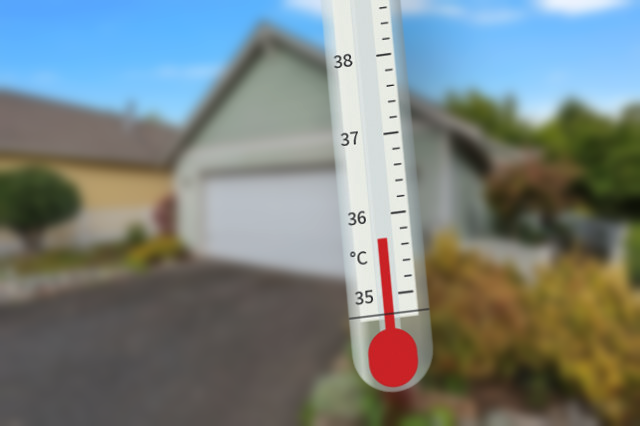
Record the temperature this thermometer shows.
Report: 35.7 °C
